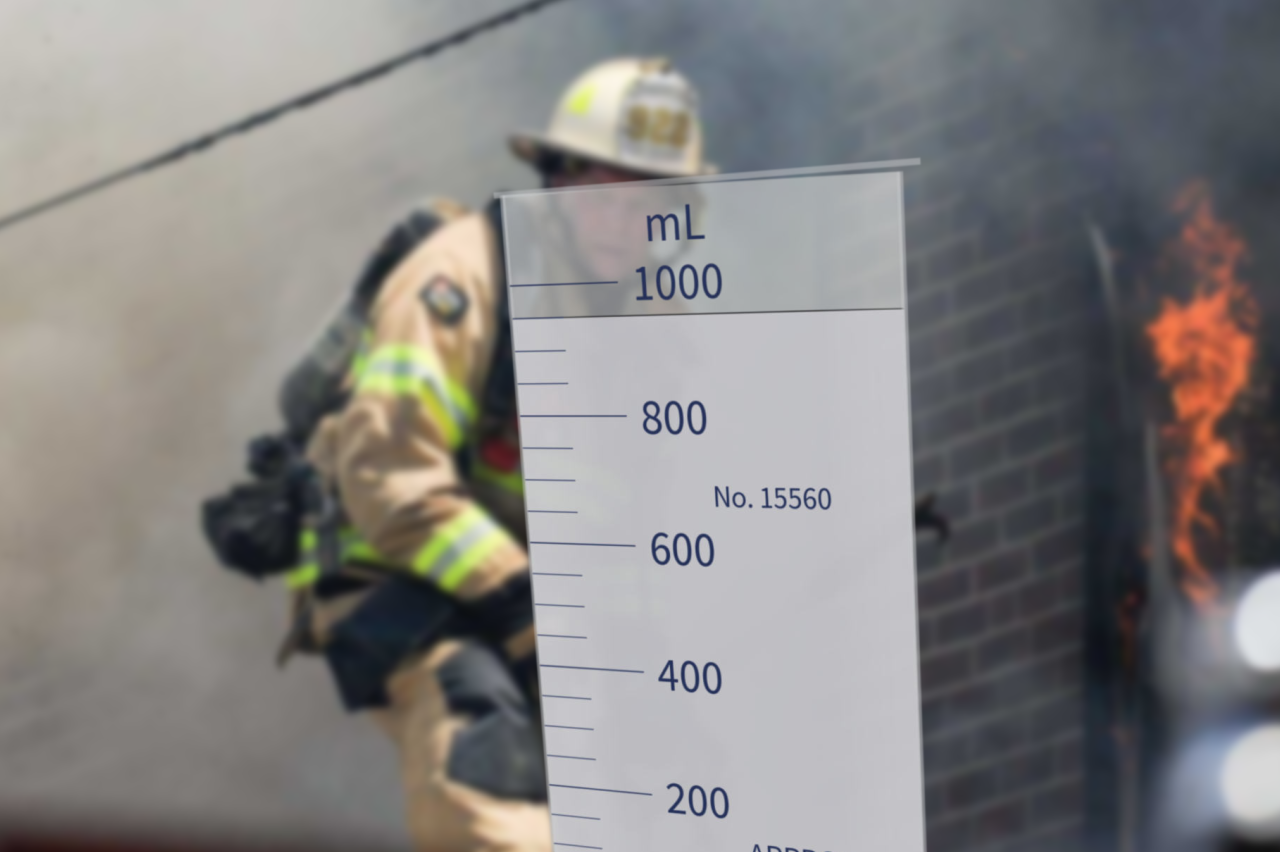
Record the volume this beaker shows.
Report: 950 mL
